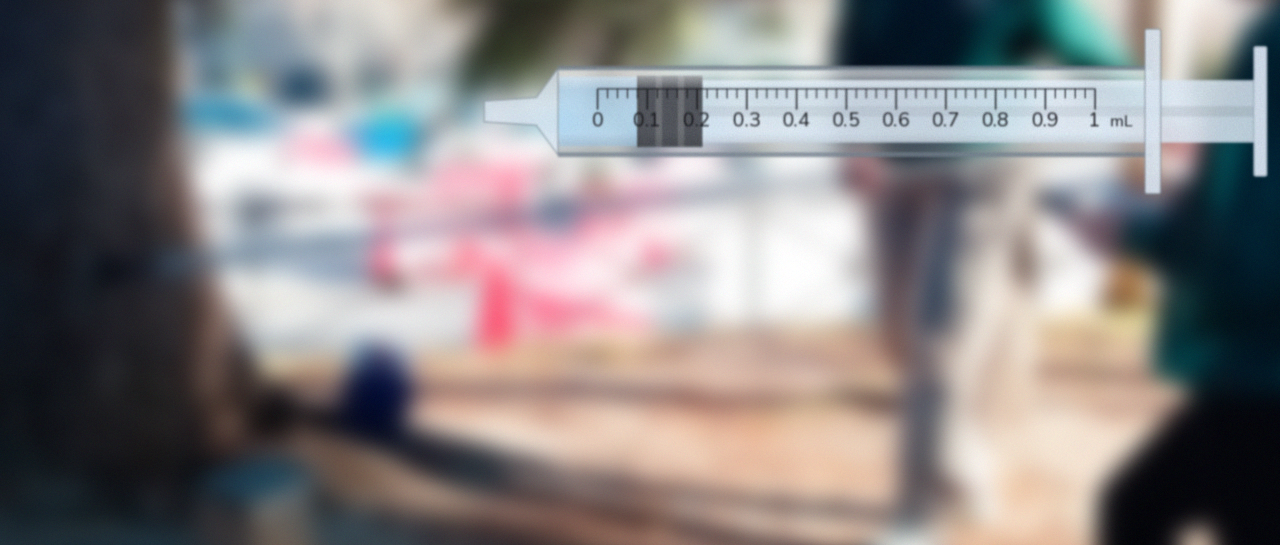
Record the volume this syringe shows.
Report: 0.08 mL
